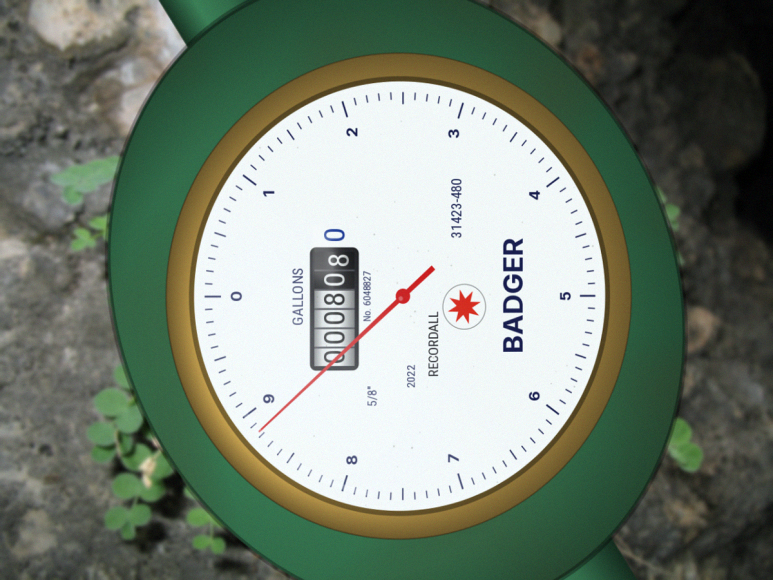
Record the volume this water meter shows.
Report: 8078.8 gal
